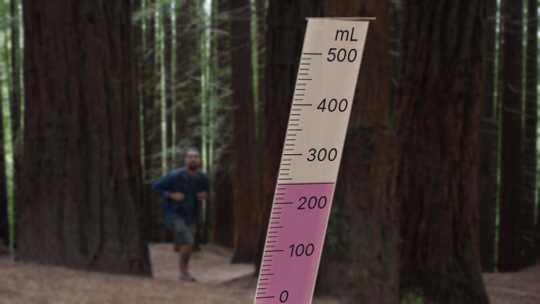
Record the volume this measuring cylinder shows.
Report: 240 mL
